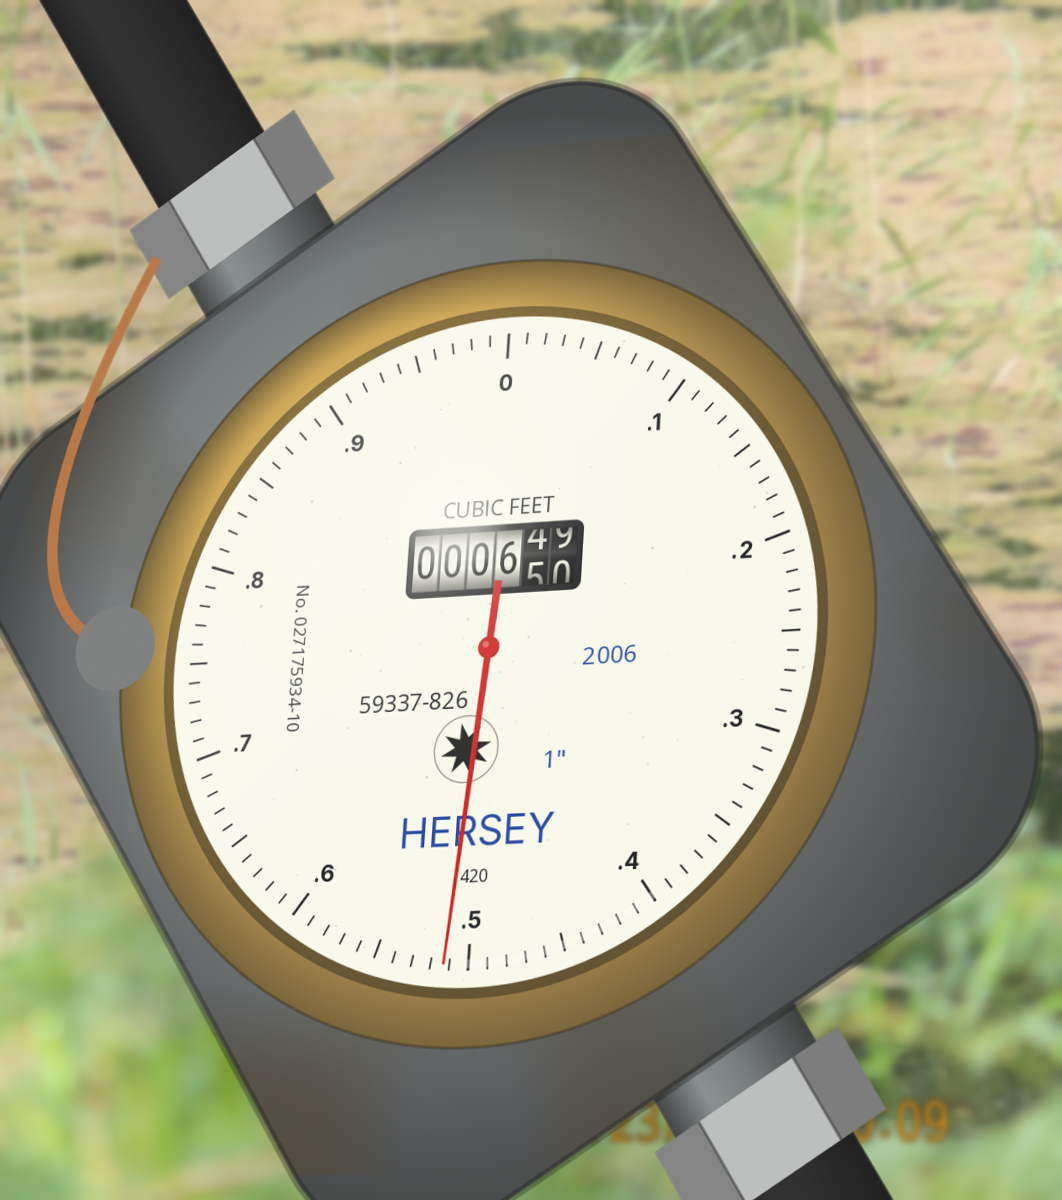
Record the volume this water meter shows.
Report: 649.51 ft³
